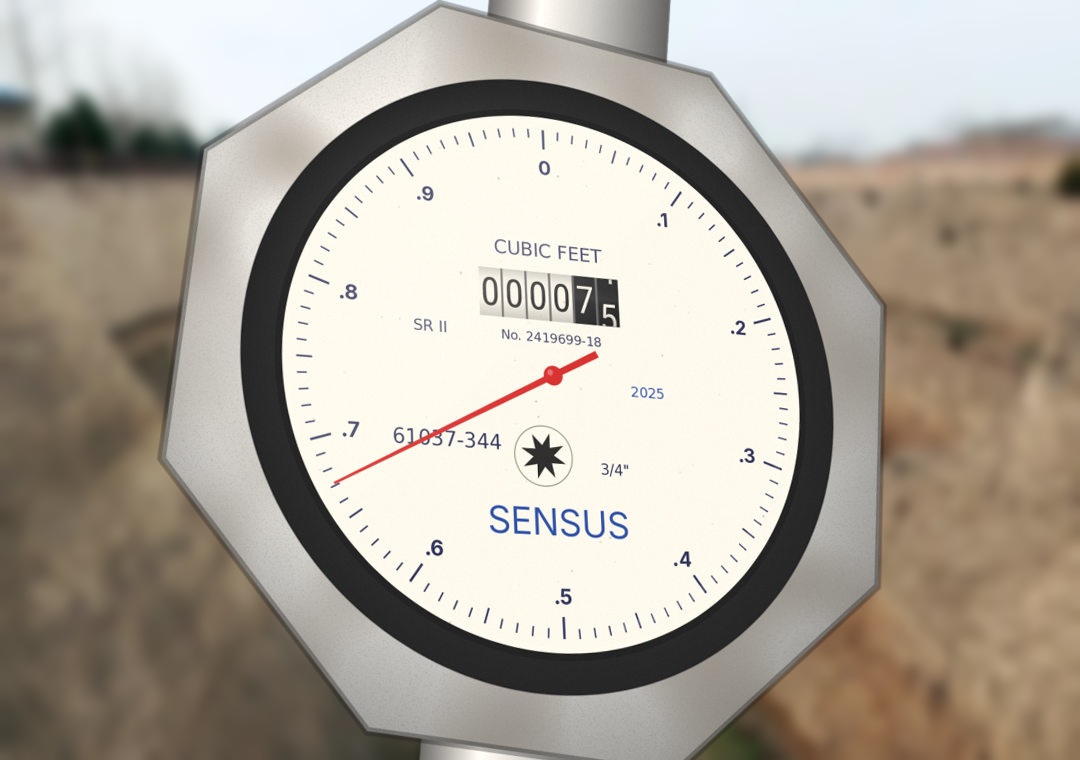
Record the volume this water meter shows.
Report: 74.67 ft³
